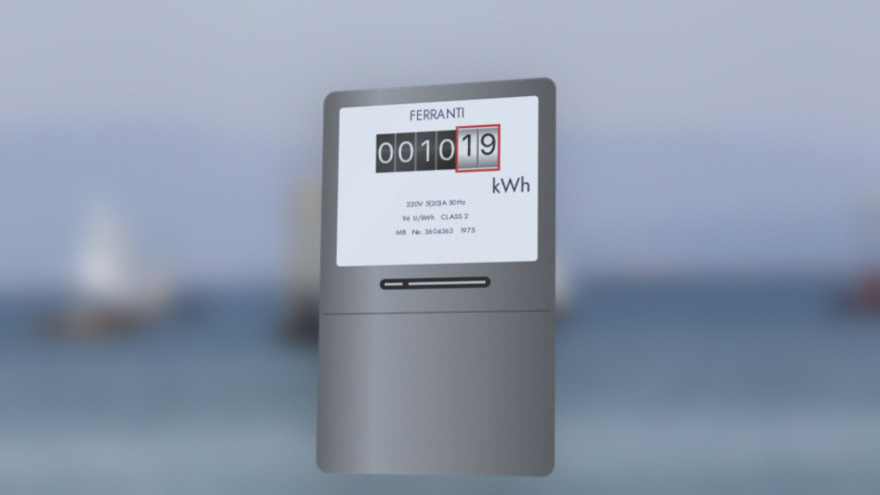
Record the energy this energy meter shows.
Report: 10.19 kWh
